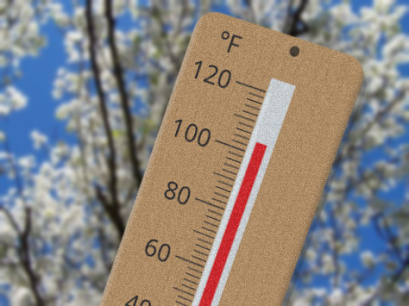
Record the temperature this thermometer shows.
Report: 104 °F
